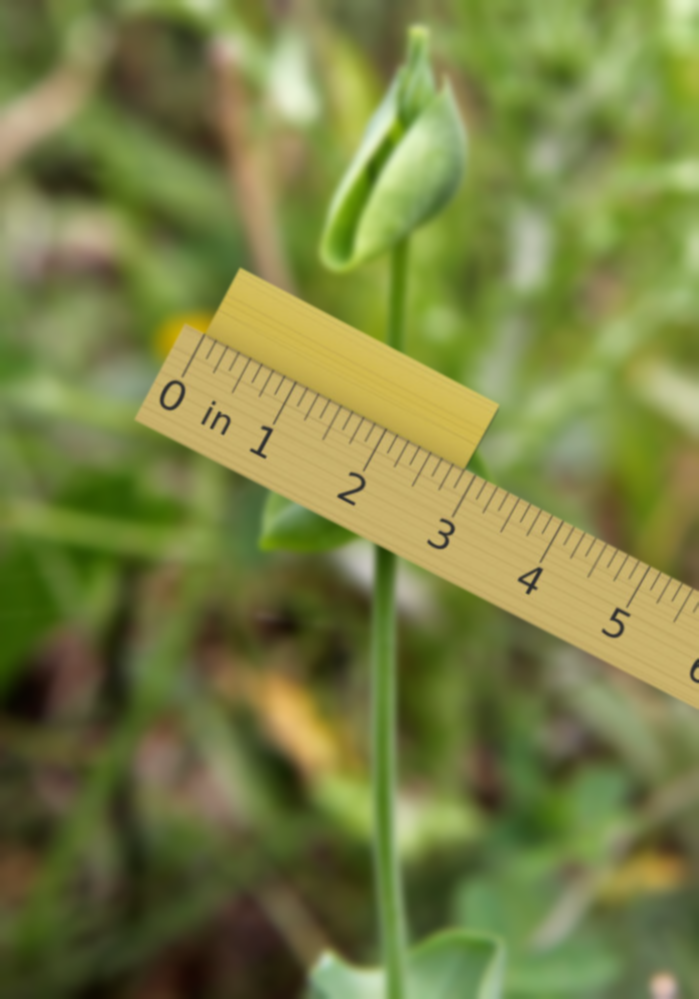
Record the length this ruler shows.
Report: 2.875 in
